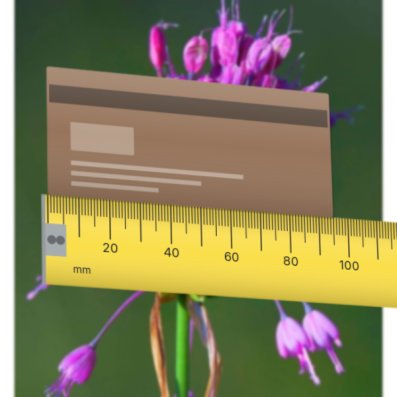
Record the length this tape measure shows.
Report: 95 mm
